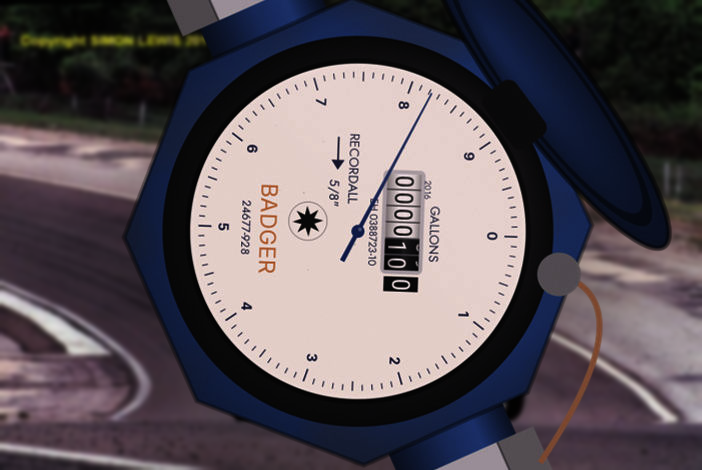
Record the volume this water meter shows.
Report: 98.2 gal
